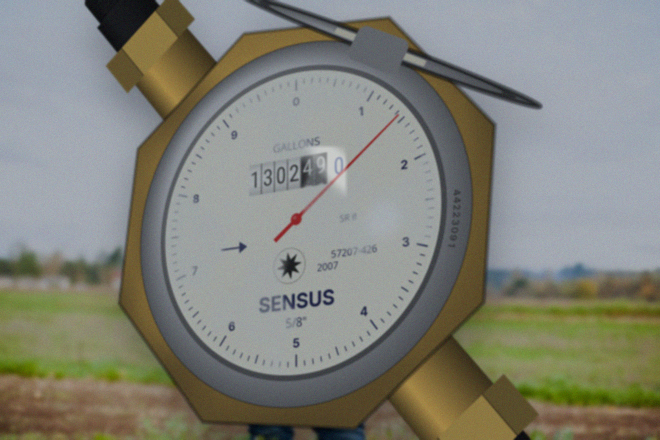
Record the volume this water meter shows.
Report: 1302491.4 gal
